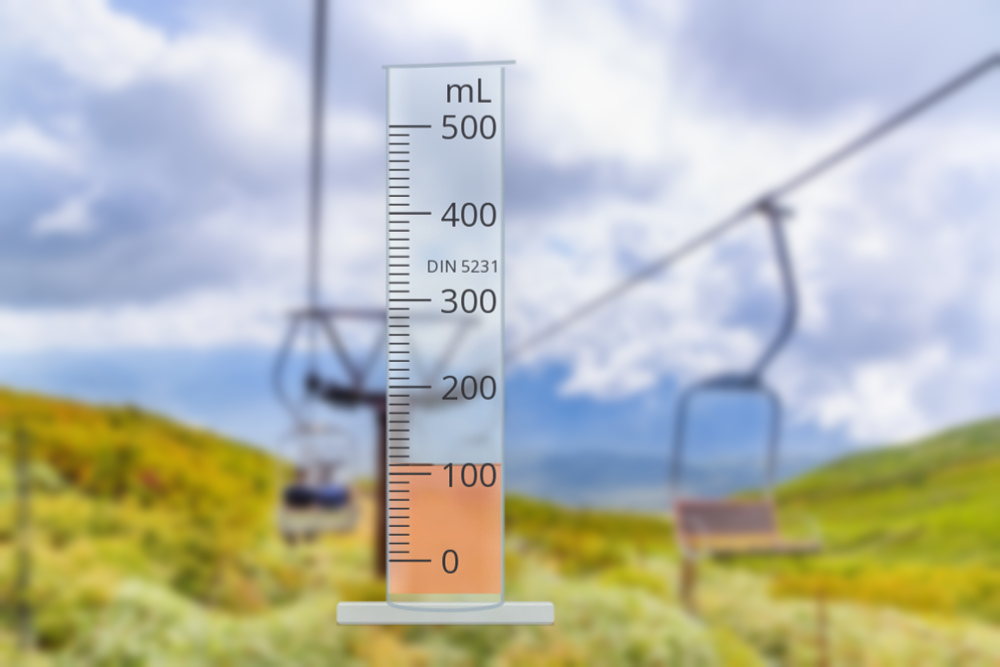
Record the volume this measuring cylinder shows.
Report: 110 mL
